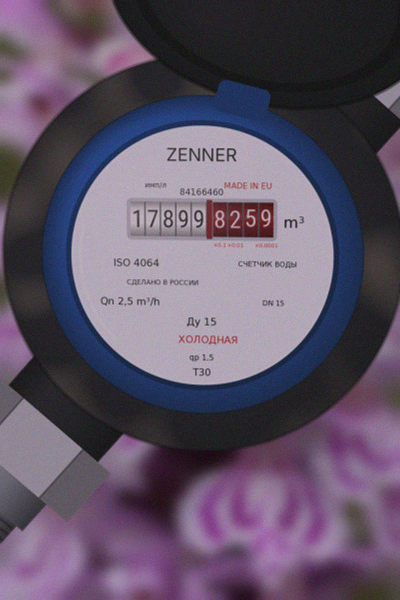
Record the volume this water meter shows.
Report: 17899.8259 m³
